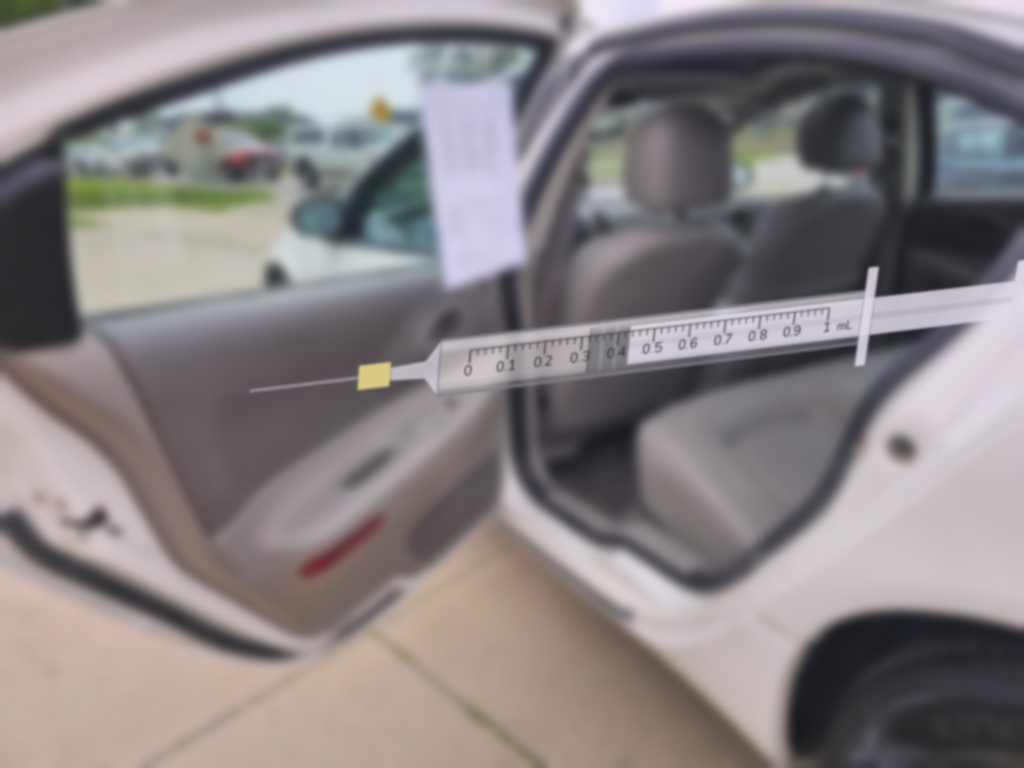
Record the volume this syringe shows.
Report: 0.32 mL
